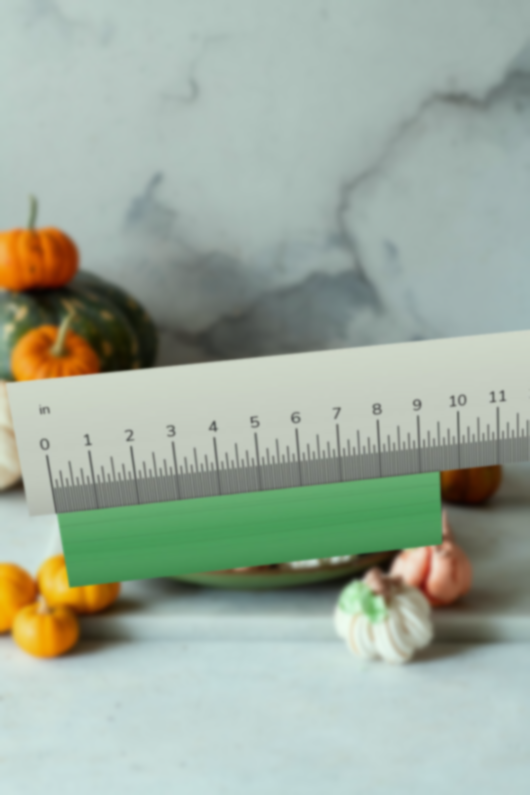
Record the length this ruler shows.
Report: 9.5 in
